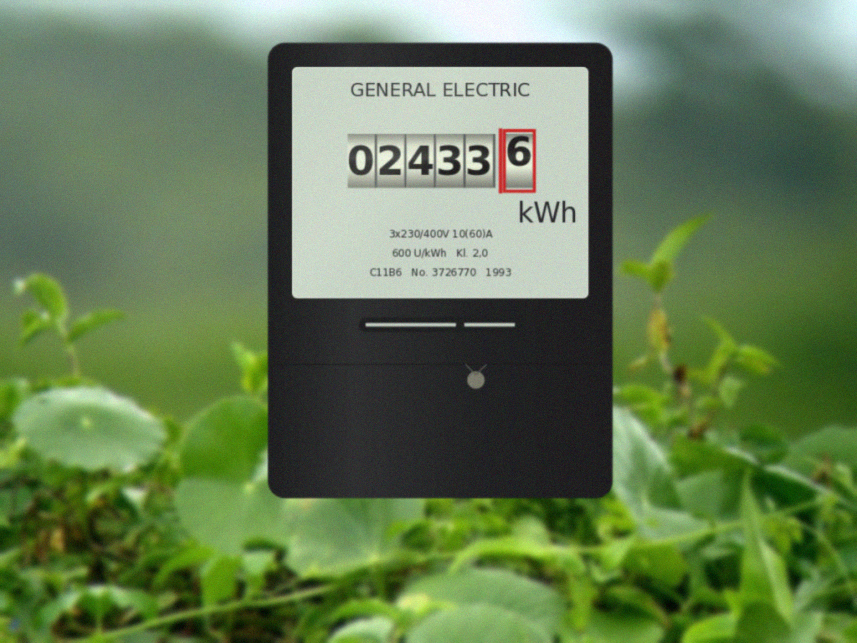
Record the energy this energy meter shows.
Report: 2433.6 kWh
